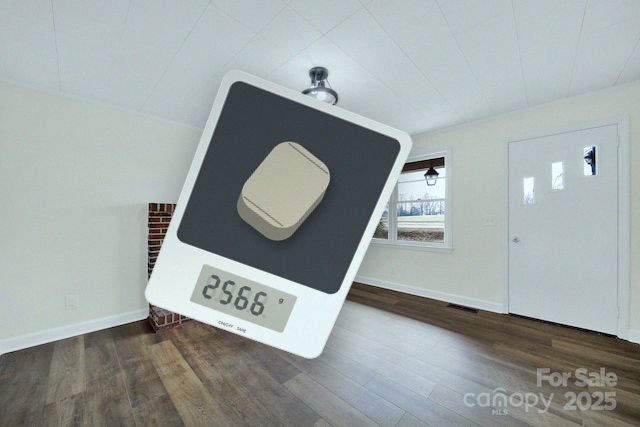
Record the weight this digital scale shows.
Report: 2566 g
